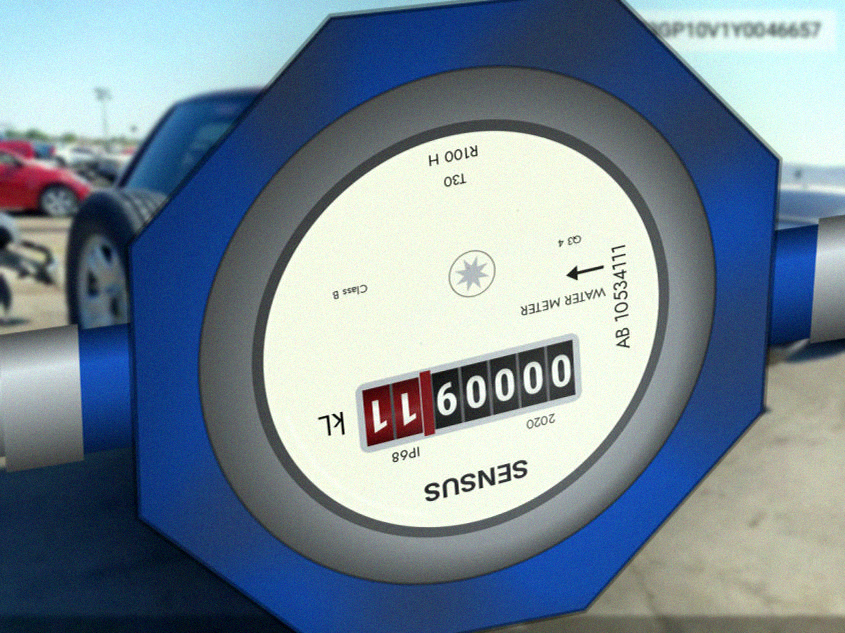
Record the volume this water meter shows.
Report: 9.11 kL
